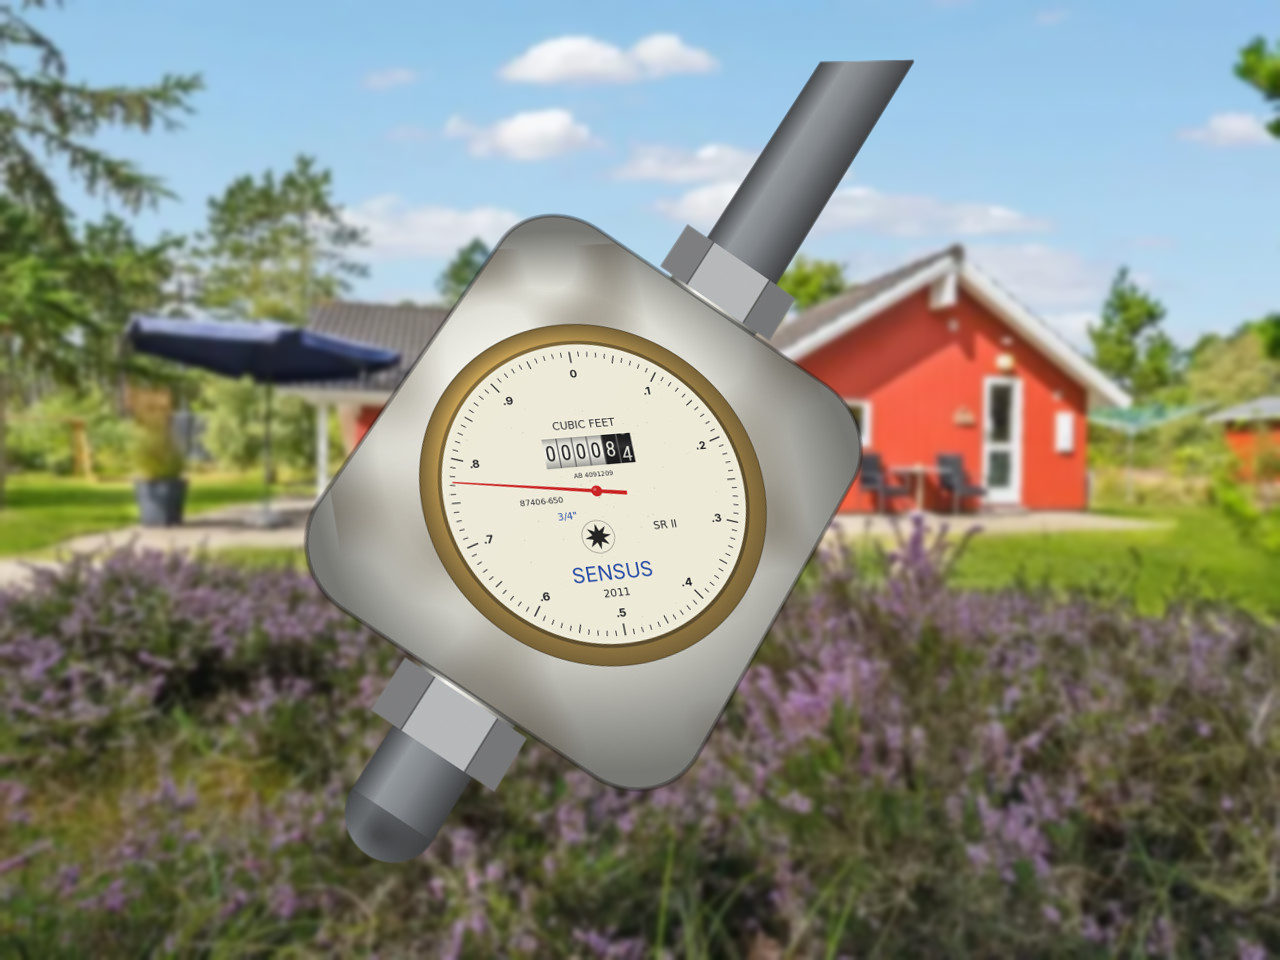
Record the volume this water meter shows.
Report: 83.77 ft³
